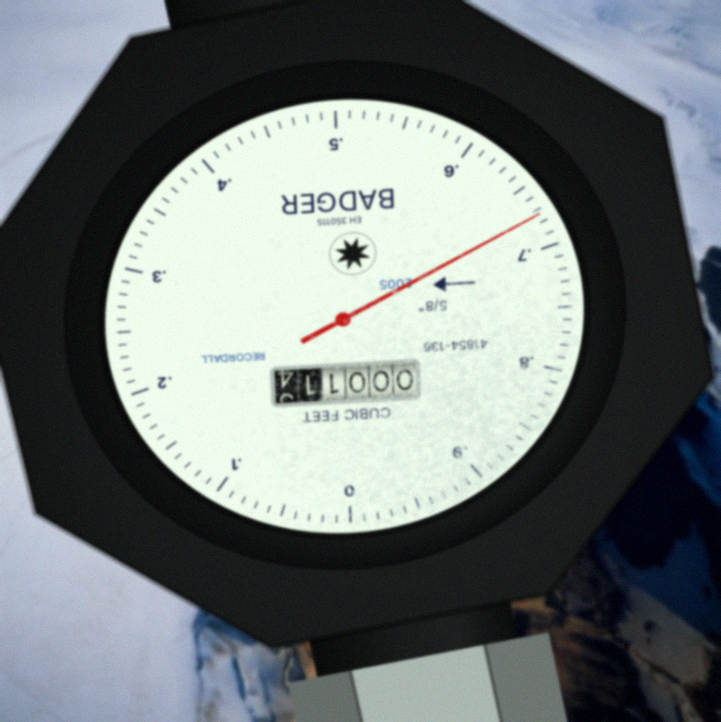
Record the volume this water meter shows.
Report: 113.67 ft³
